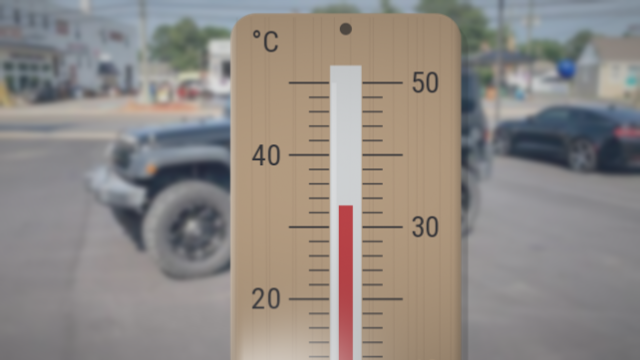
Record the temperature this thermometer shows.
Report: 33 °C
